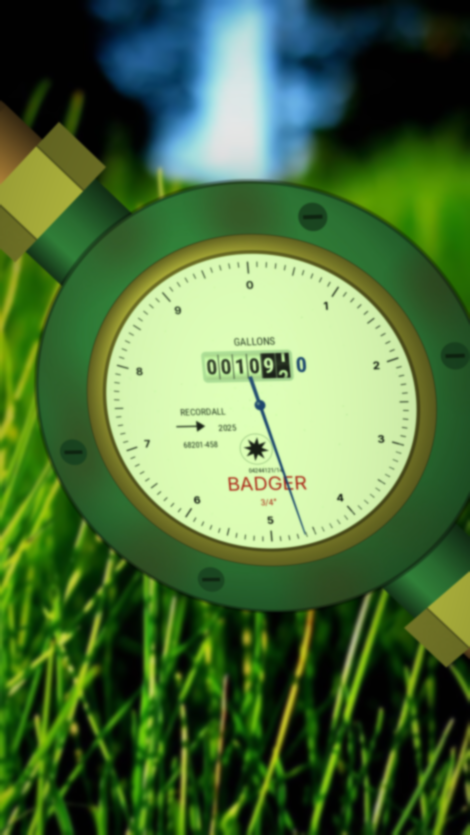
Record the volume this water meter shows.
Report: 10914.6 gal
